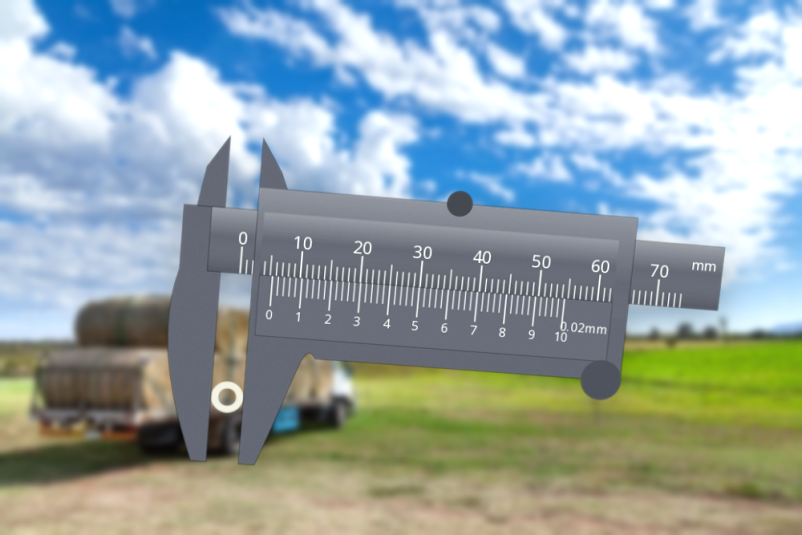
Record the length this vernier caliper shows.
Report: 5.4 mm
